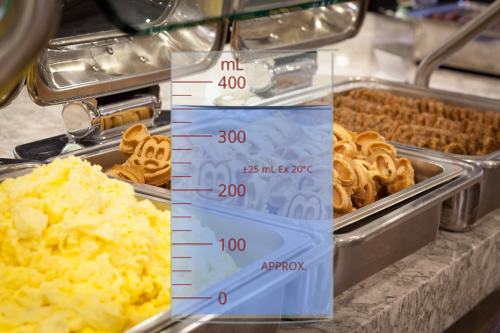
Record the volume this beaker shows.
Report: 350 mL
